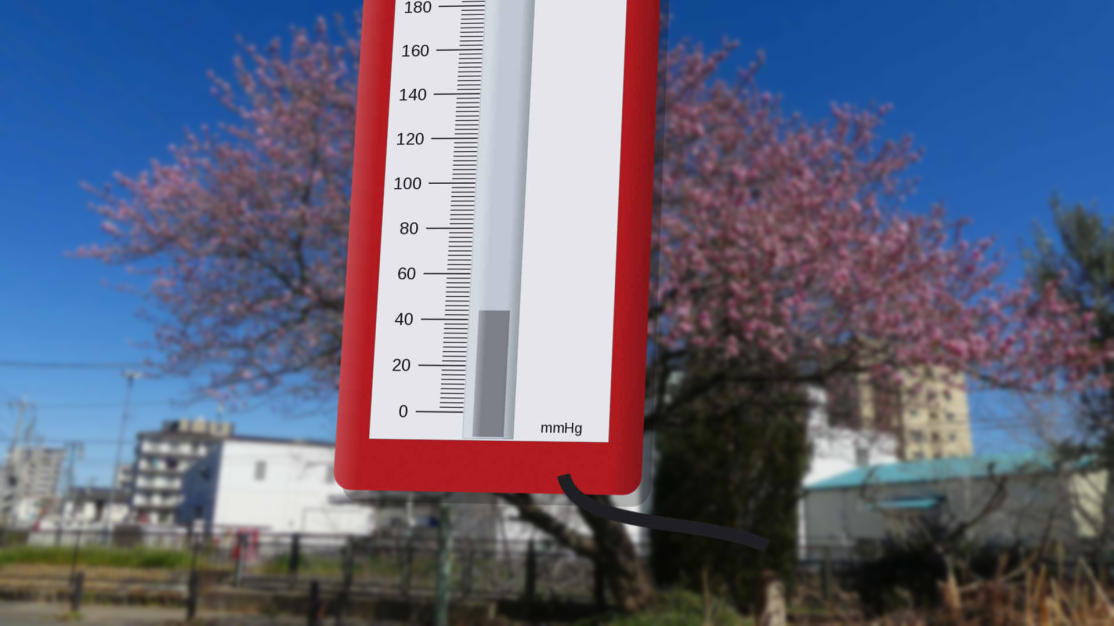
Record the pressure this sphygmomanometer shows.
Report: 44 mmHg
